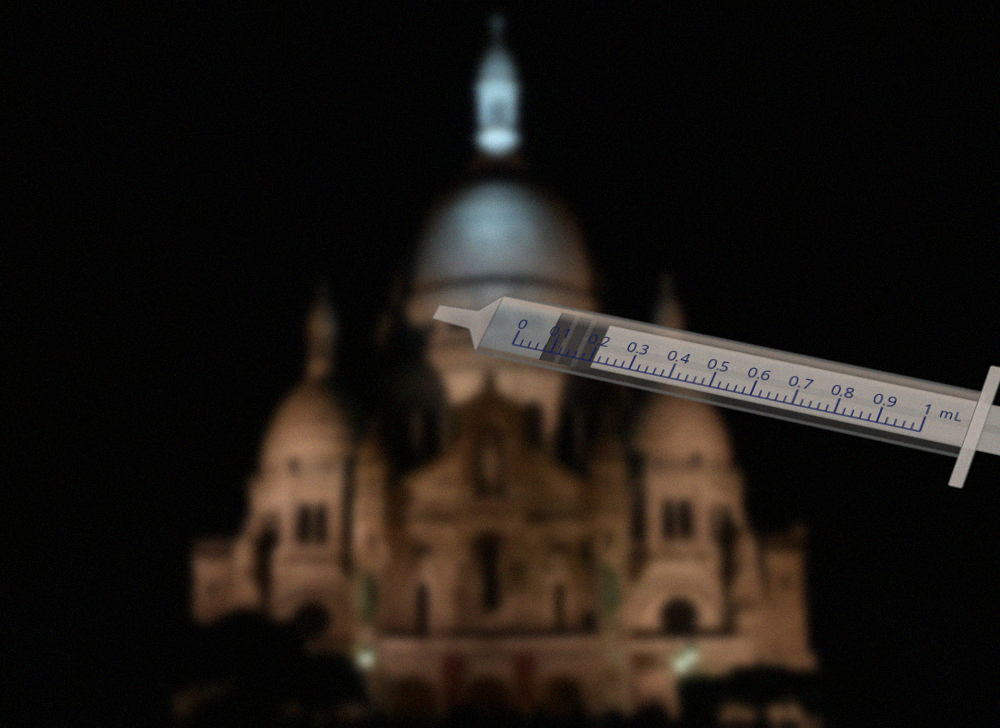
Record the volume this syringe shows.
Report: 0.08 mL
